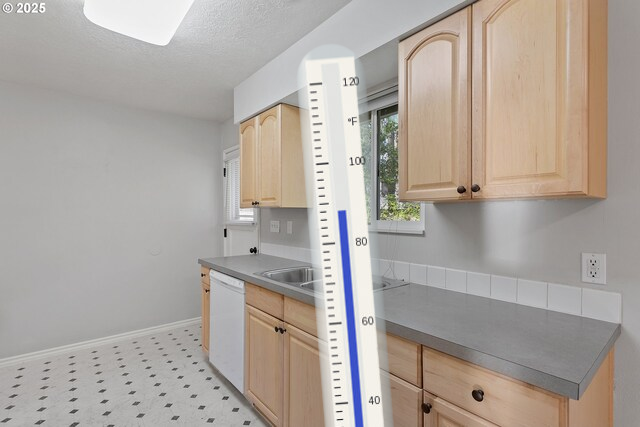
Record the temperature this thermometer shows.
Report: 88 °F
